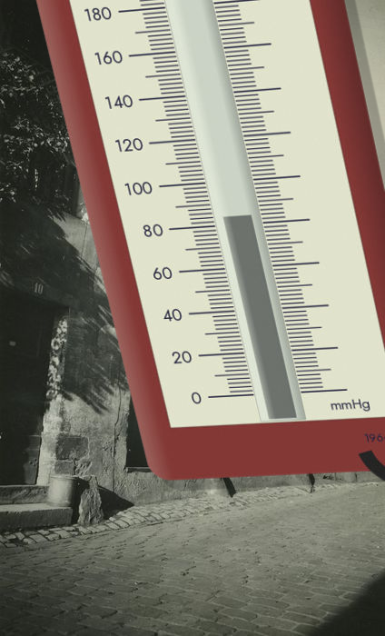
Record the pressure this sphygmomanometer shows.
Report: 84 mmHg
